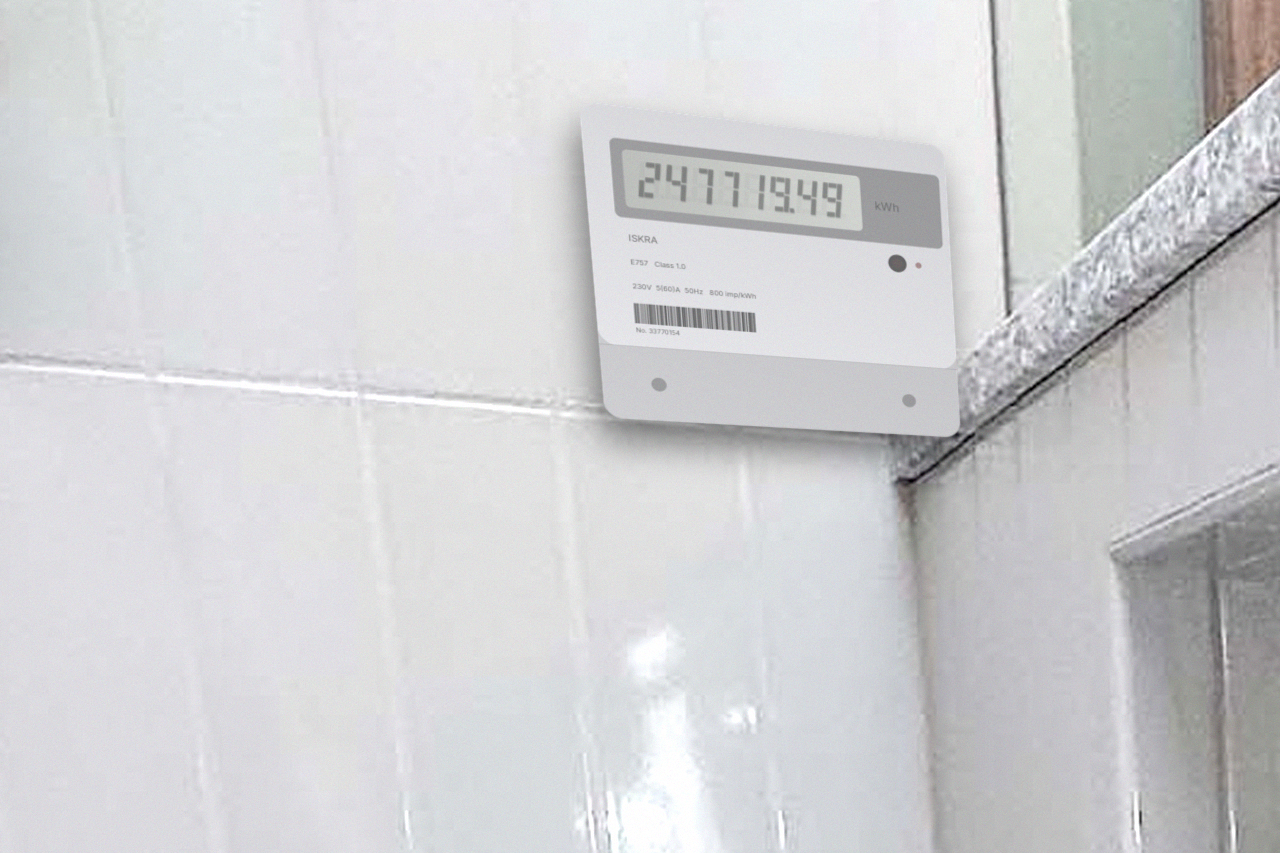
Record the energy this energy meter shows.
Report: 247719.49 kWh
